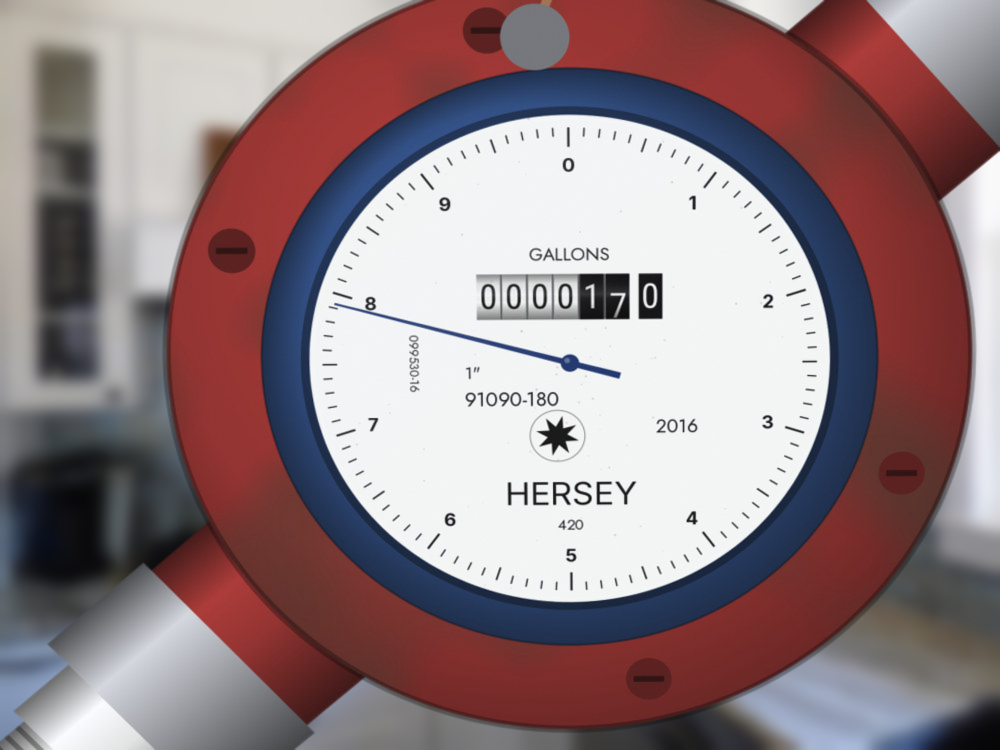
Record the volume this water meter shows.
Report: 167.9 gal
